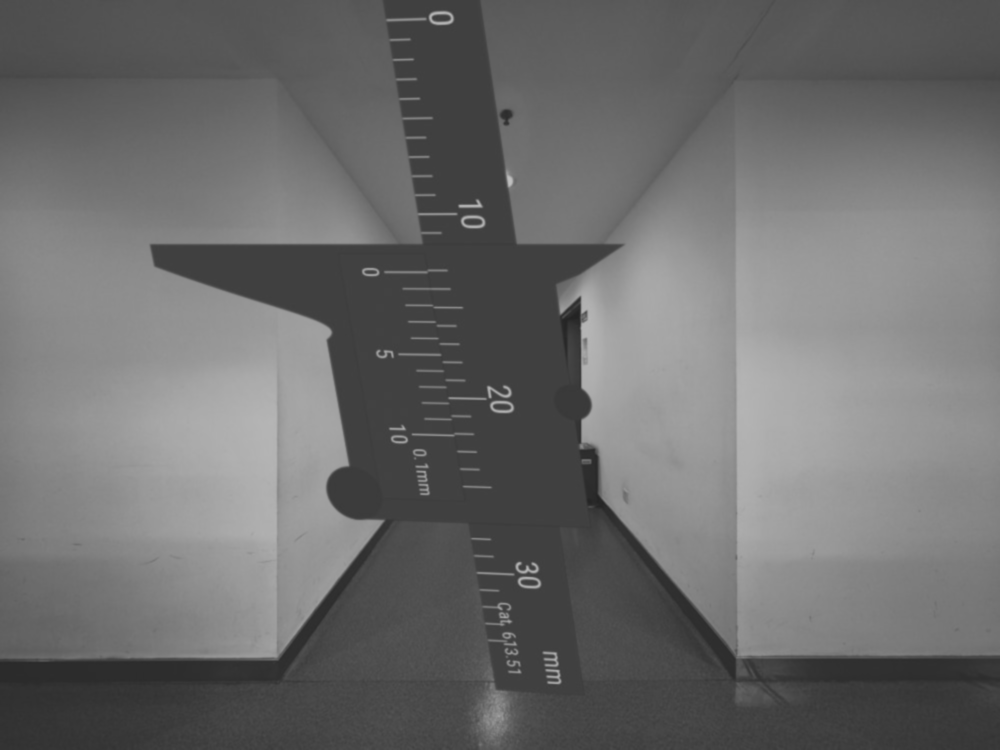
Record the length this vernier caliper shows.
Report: 13.1 mm
